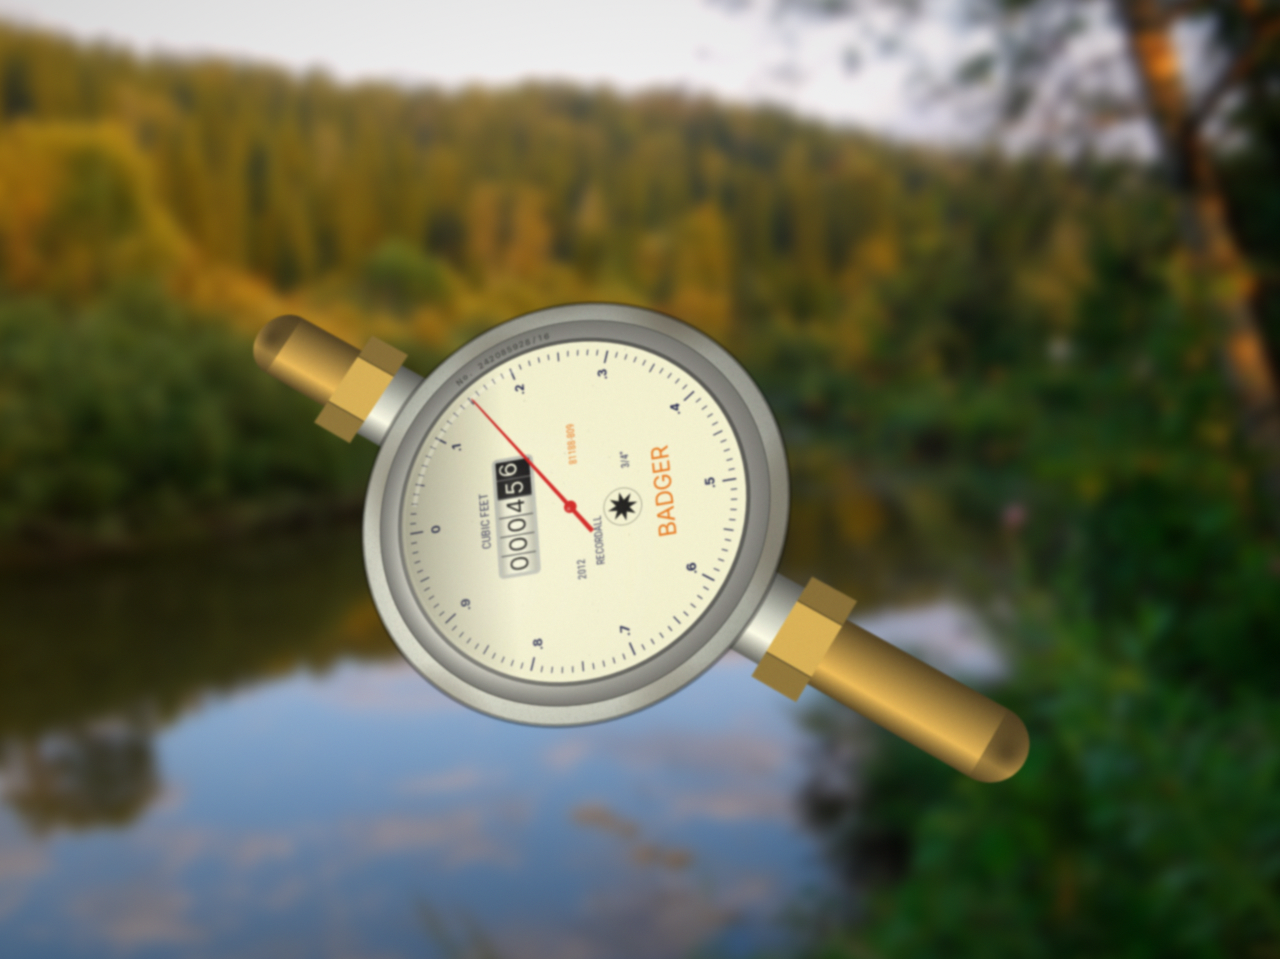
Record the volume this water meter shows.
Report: 456.15 ft³
